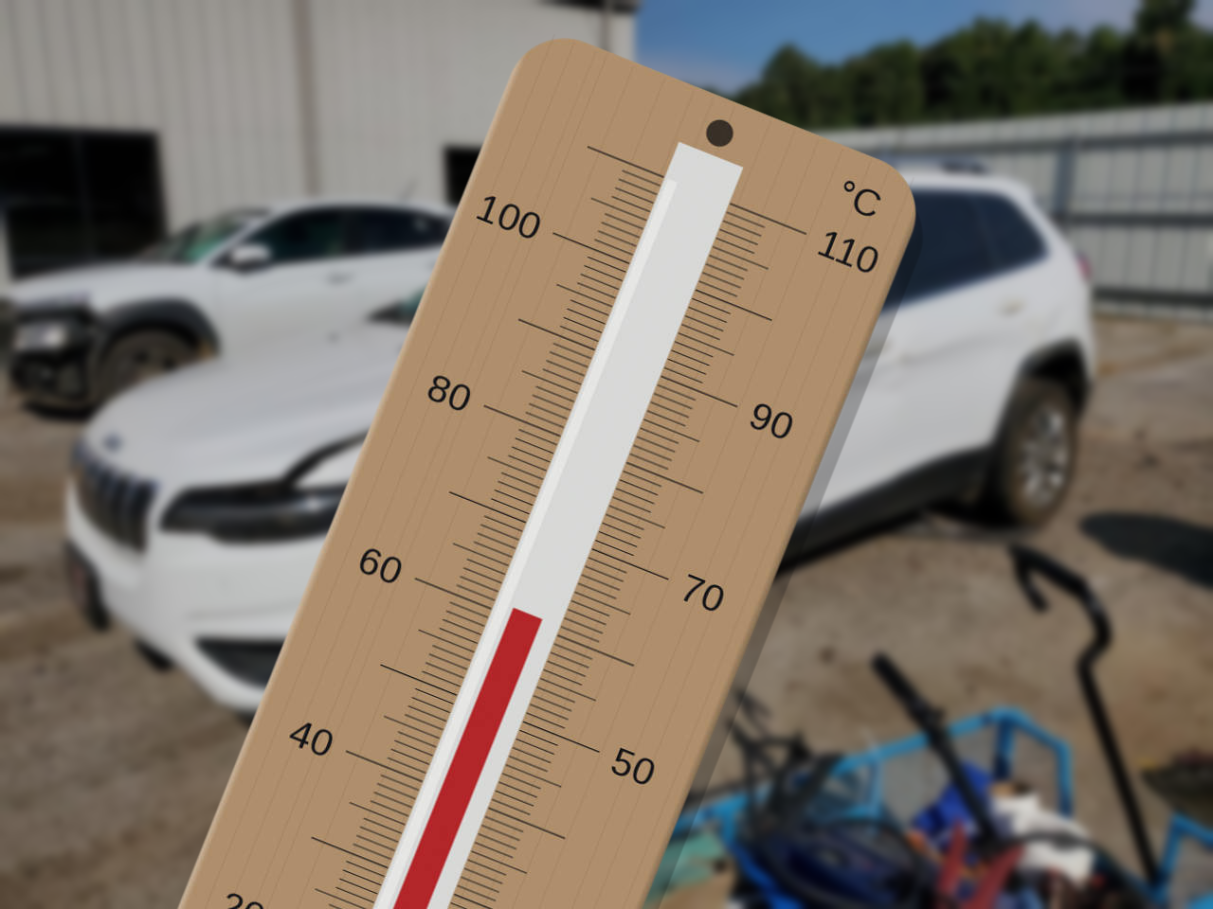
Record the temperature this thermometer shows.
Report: 61 °C
